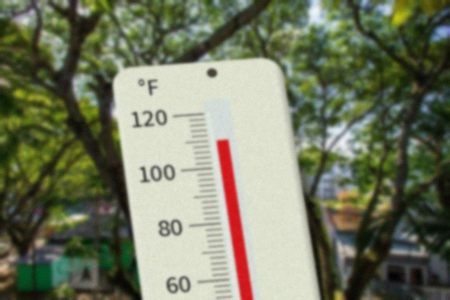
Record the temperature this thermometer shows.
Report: 110 °F
